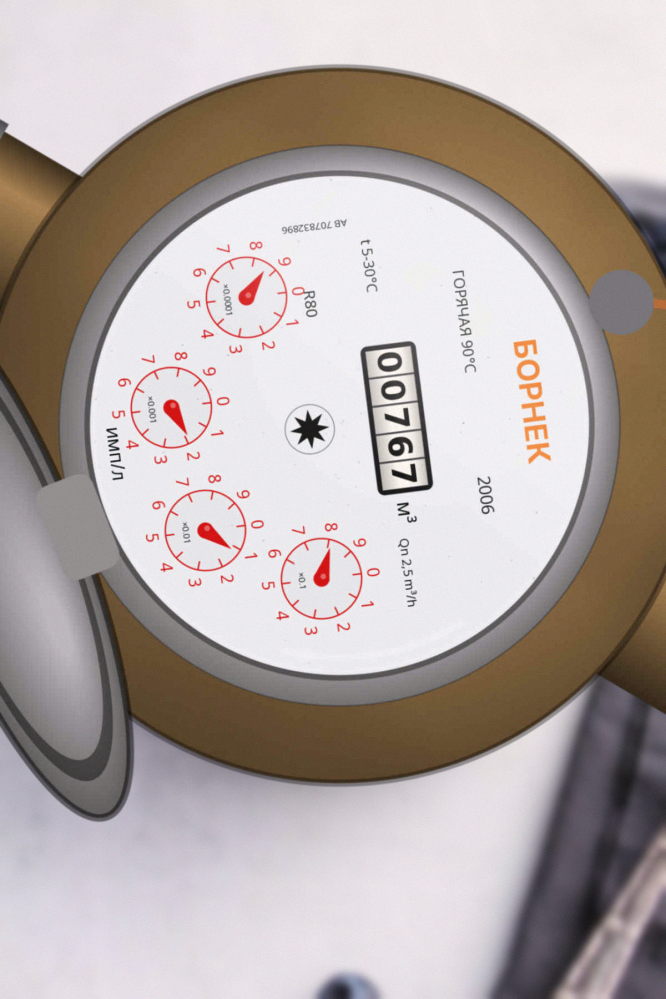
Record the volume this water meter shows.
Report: 767.8118 m³
